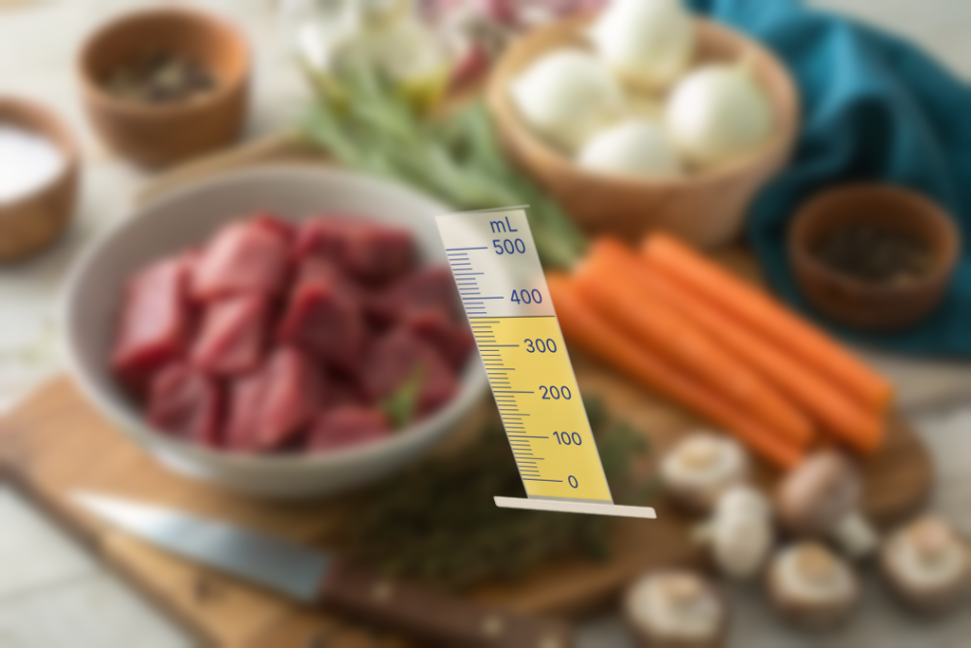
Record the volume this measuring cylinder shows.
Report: 360 mL
